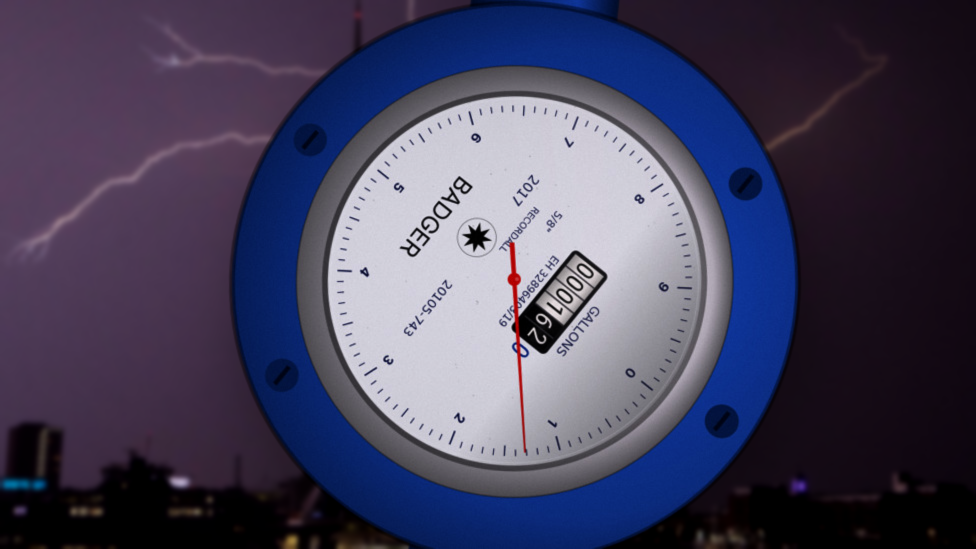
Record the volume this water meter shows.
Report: 1621.3 gal
